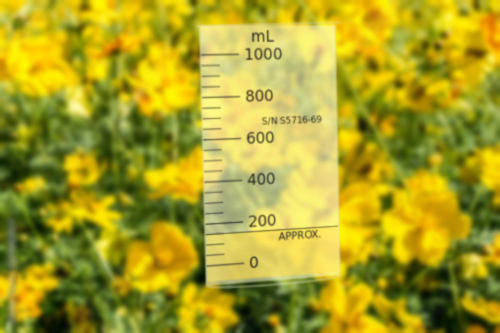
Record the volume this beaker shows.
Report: 150 mL
